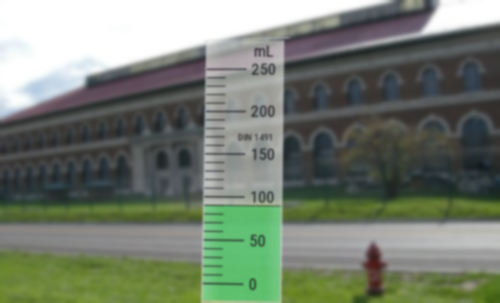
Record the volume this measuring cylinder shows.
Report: 90 mL
